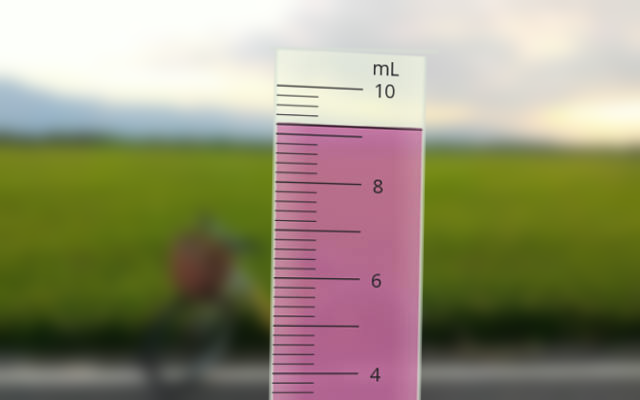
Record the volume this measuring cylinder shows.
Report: 9.2 mL
